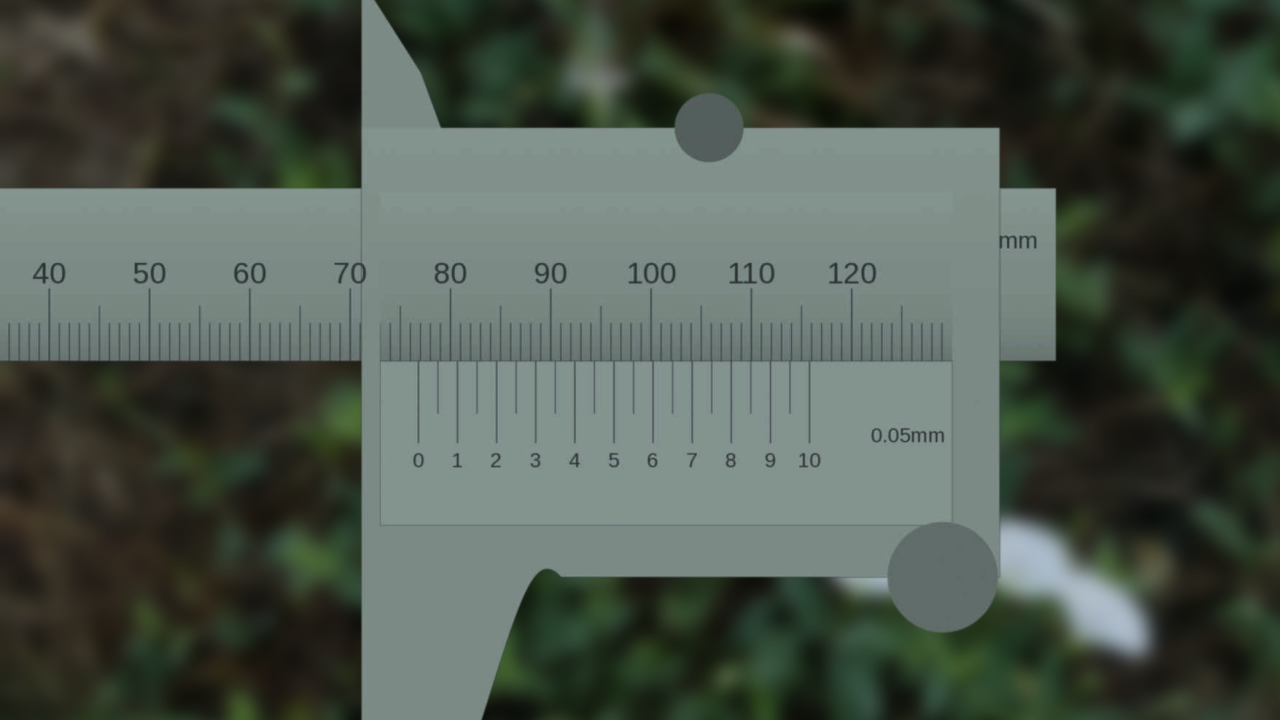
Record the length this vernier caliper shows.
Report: 76.8 mm
